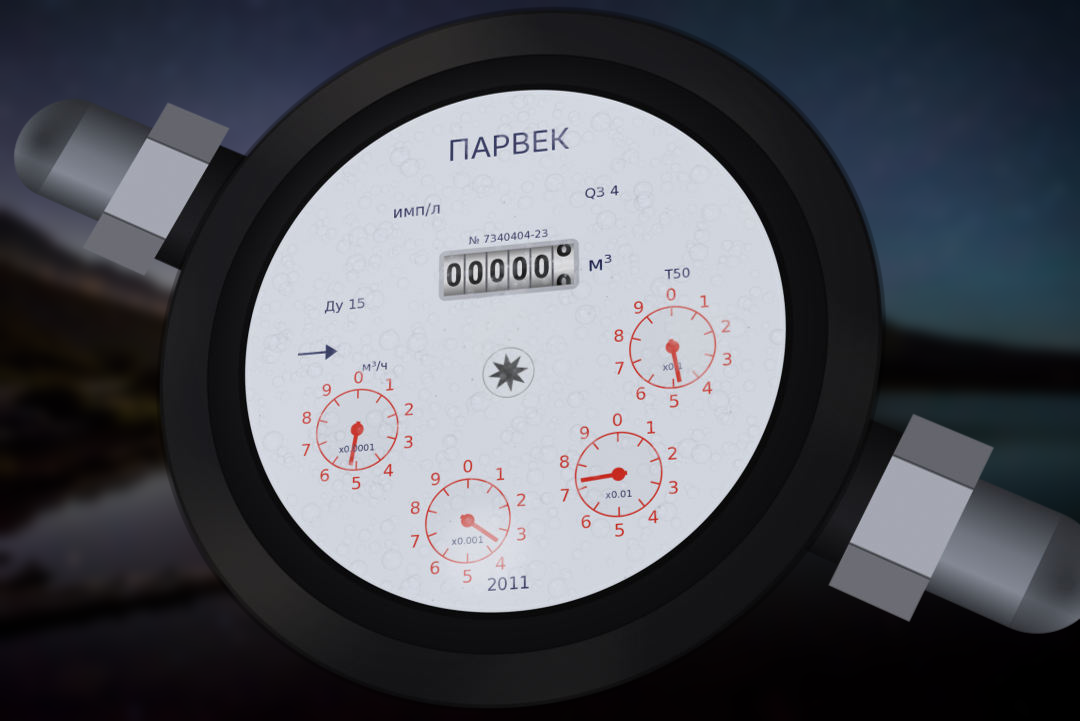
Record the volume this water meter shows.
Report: 8.4735 m³
